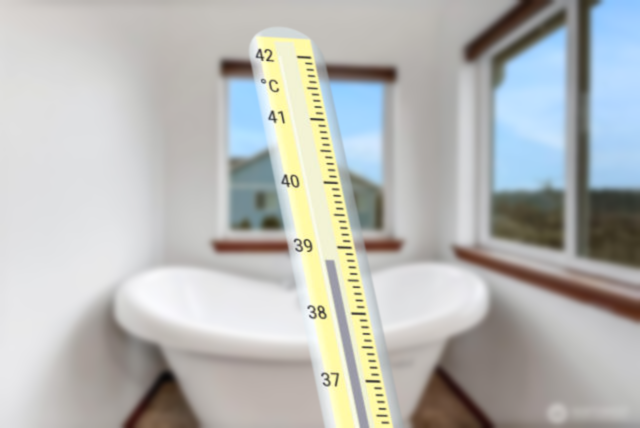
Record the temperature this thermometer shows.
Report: 38.8 °C
